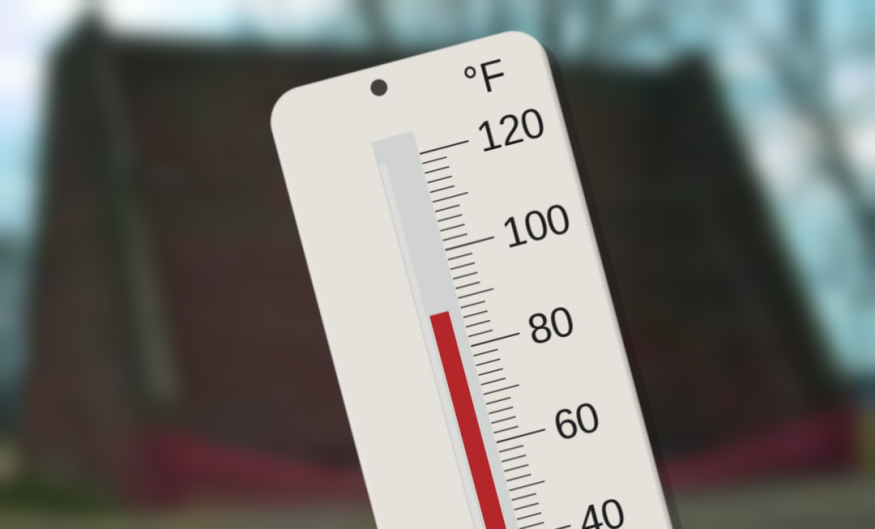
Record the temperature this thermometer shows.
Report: 88 °F
